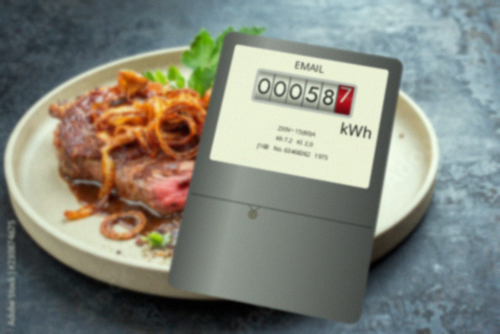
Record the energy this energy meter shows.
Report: 58.7 kWh
